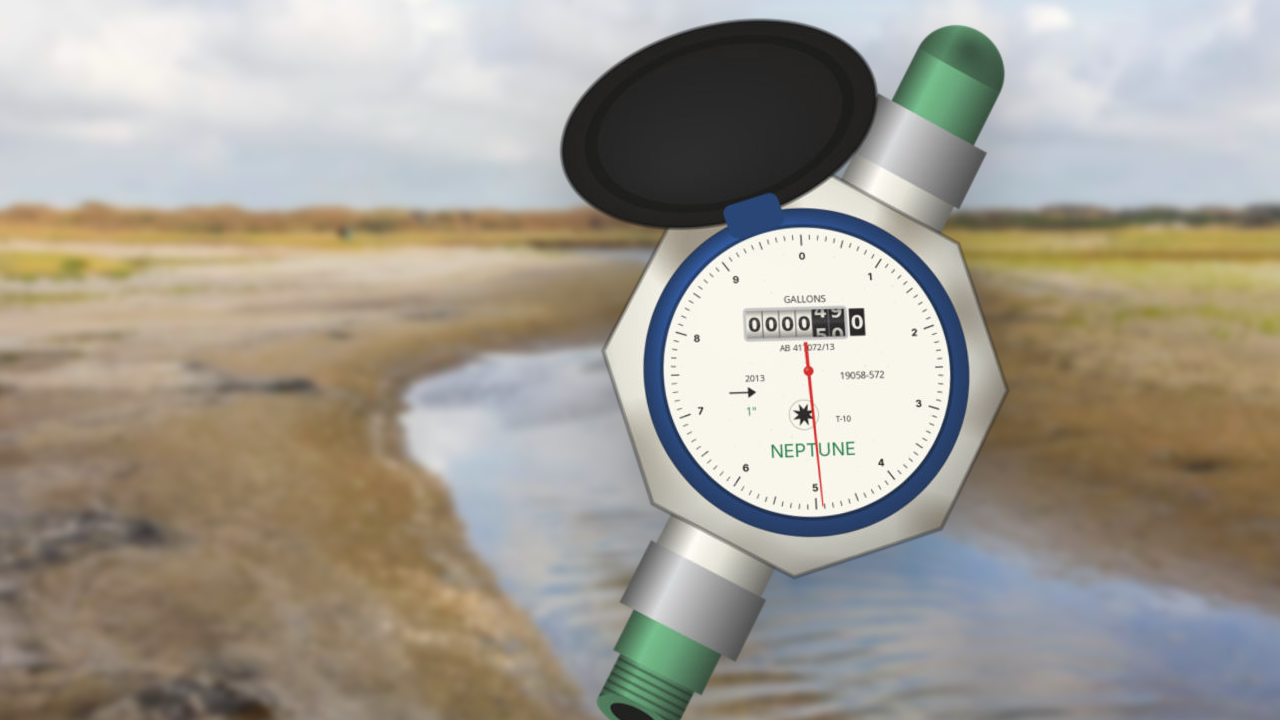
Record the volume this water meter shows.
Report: 494.9 gal
